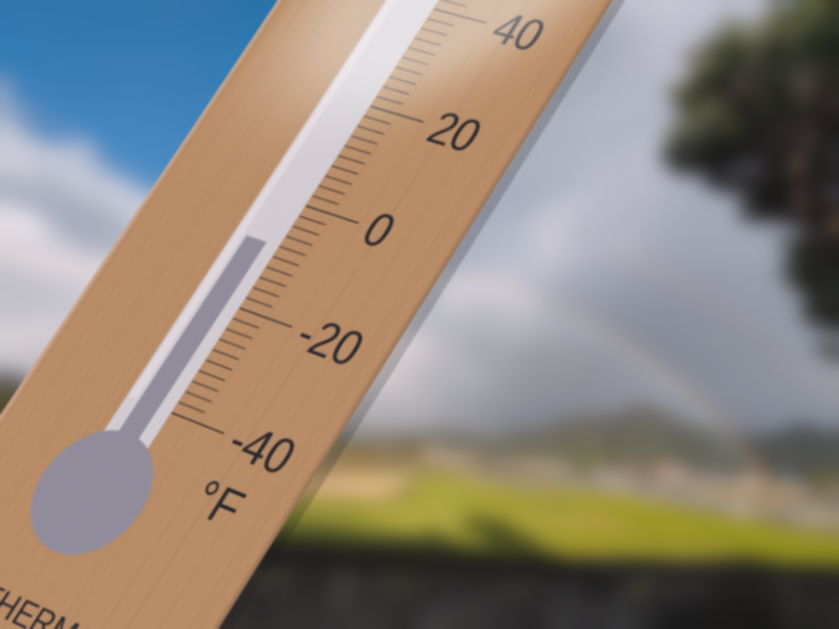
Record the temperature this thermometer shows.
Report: -8 °F
